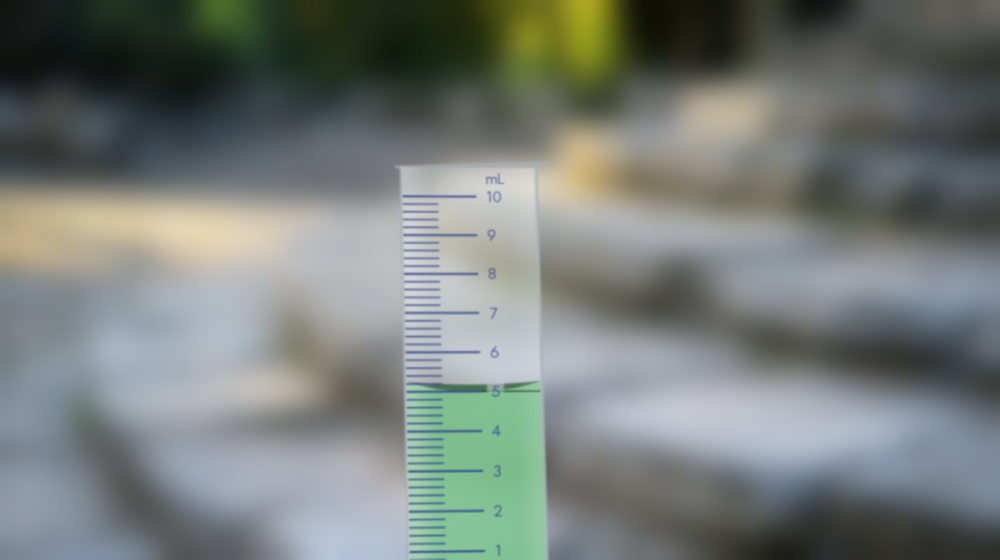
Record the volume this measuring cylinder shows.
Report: 5 mL
